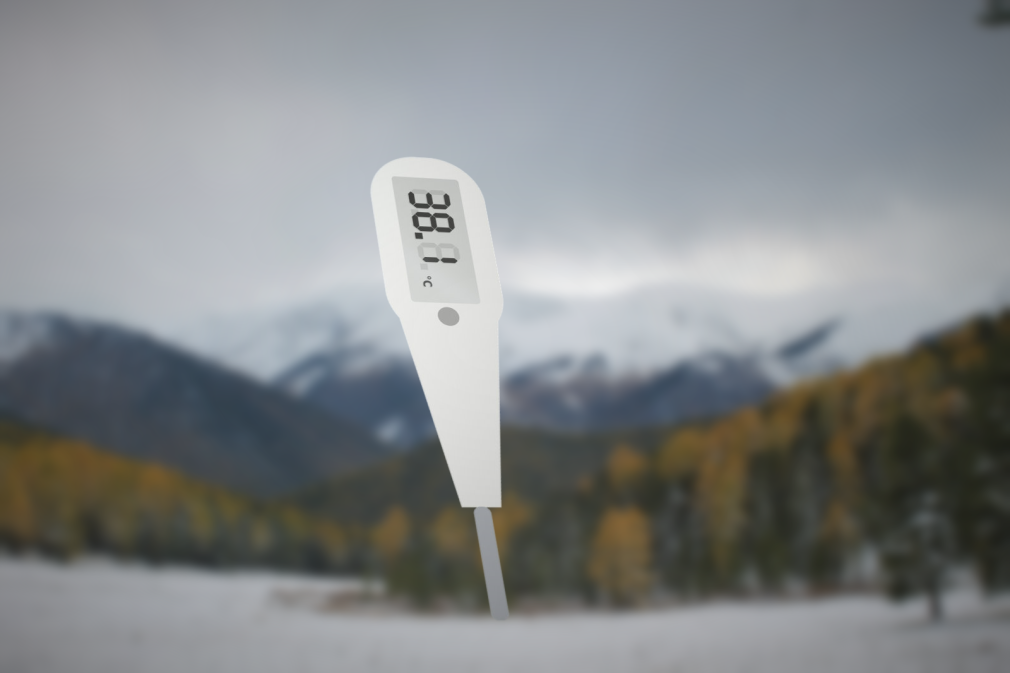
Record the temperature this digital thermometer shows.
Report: 38.1 °C
